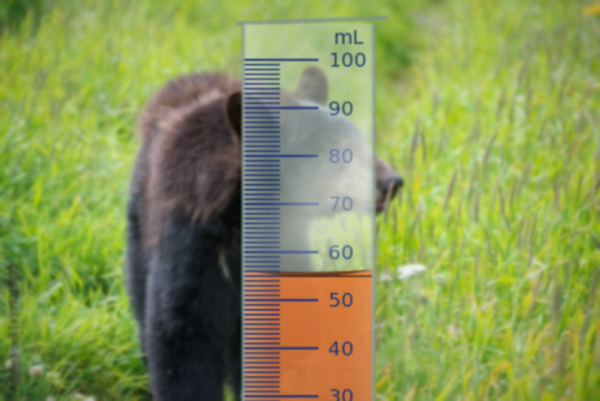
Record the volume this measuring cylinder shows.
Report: 55 mL
